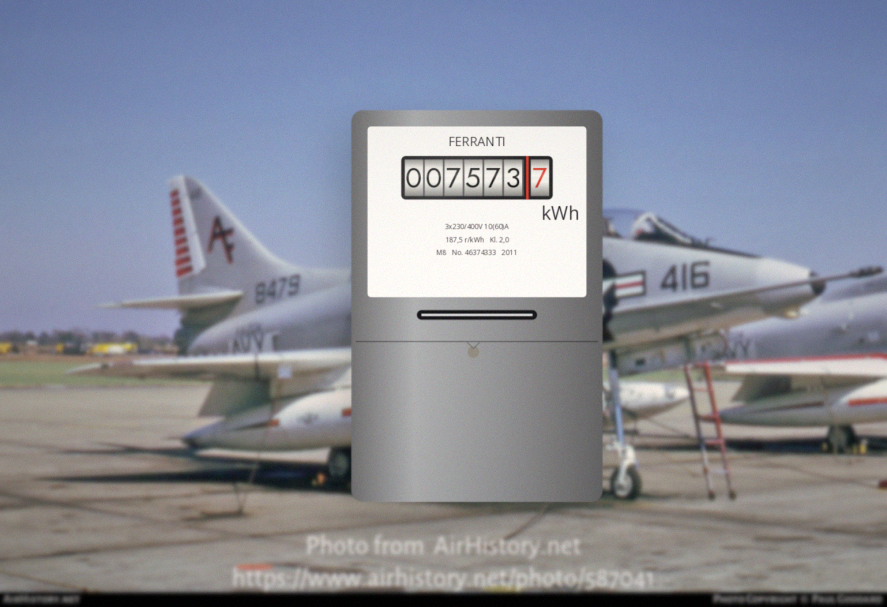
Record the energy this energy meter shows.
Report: 7573.7 kWh
